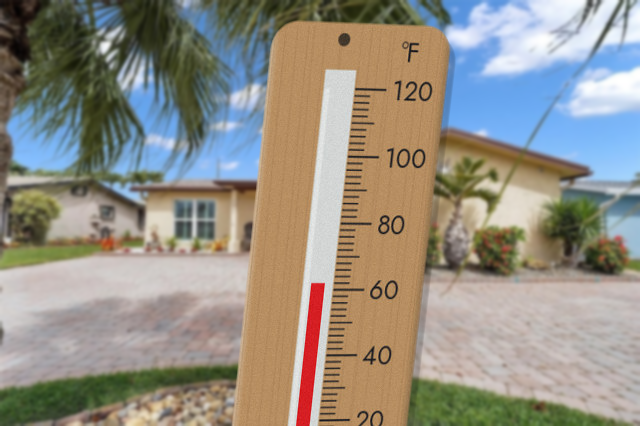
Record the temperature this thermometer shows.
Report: 62 °F
